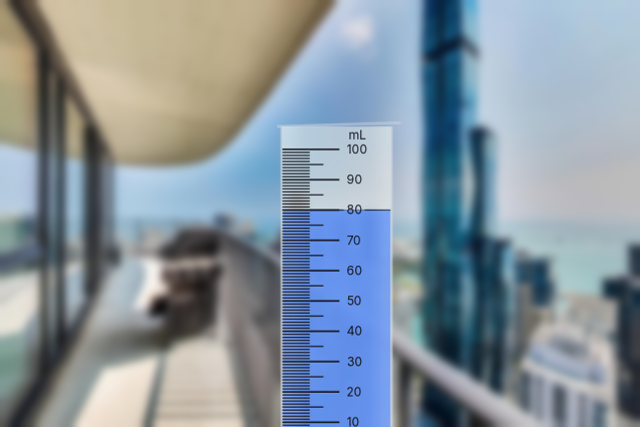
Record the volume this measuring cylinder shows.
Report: 80 mL
